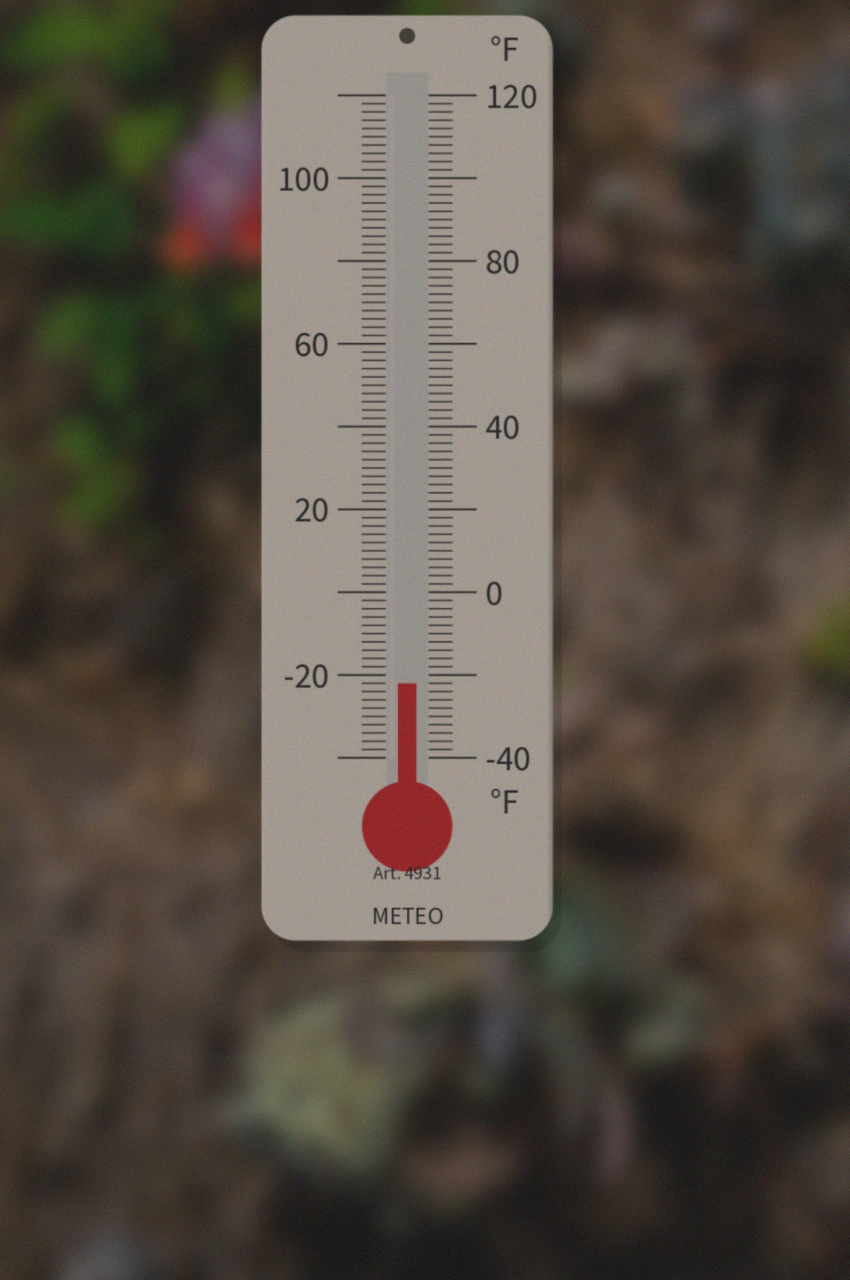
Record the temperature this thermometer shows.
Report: -22 °F
